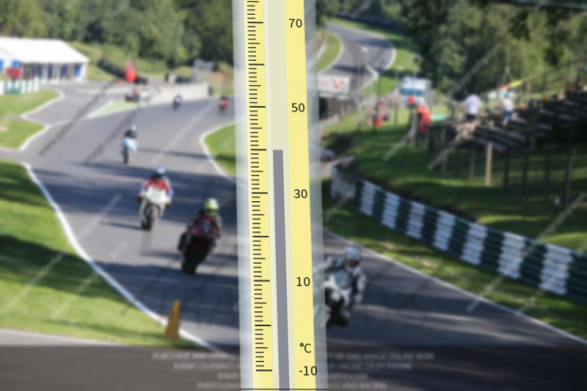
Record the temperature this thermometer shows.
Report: 40 °C
